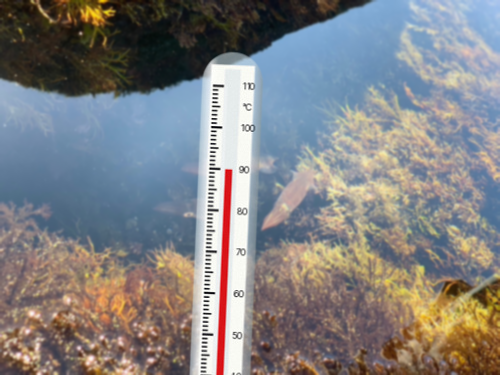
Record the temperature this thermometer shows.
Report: 90 °C
